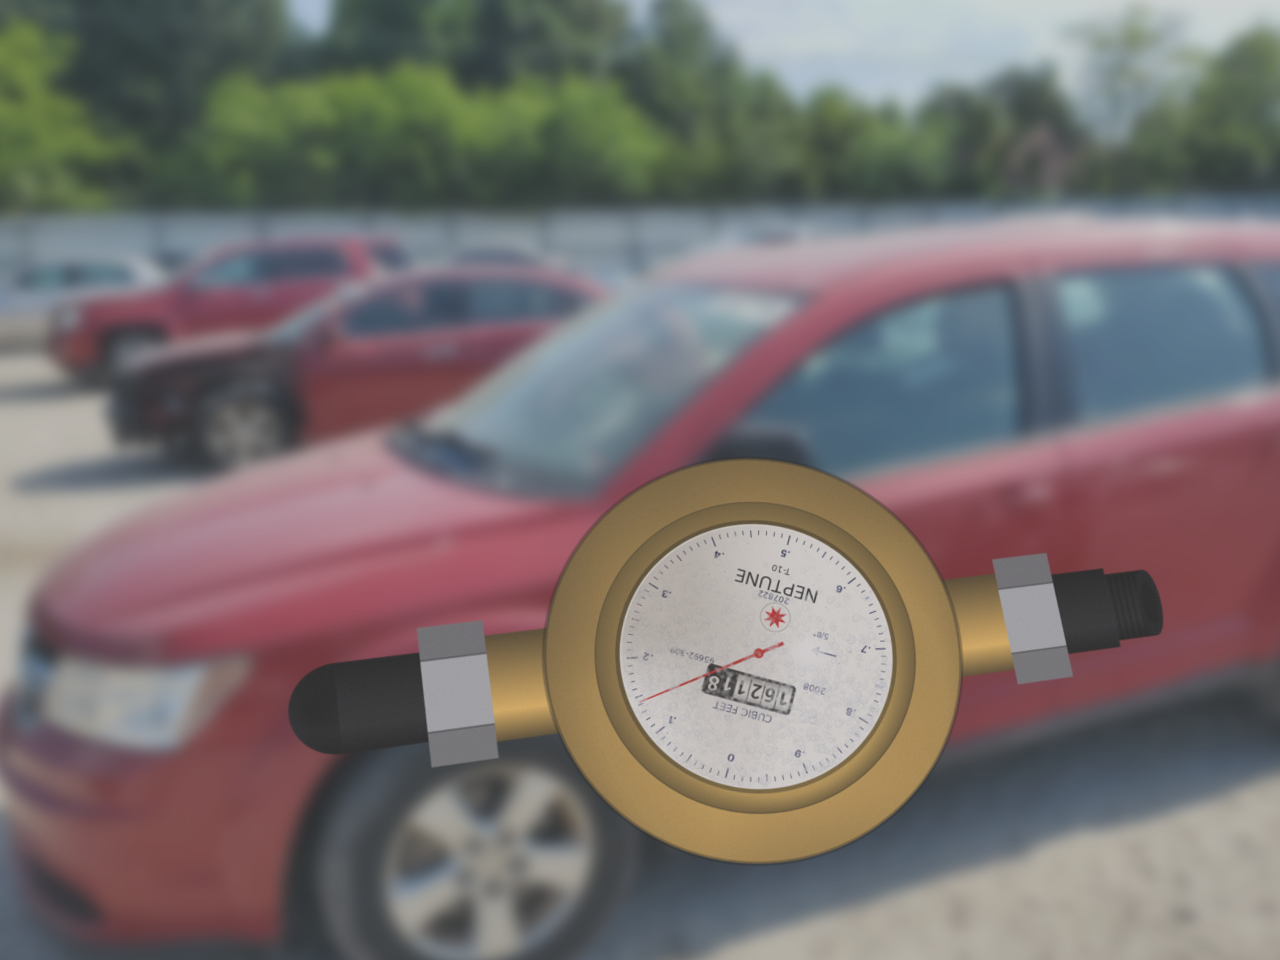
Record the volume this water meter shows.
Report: 162118.14 ft³
